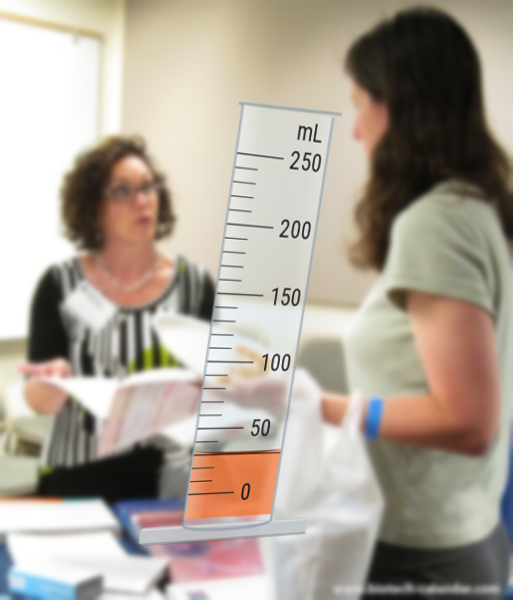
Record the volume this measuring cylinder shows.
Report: 30 mL
